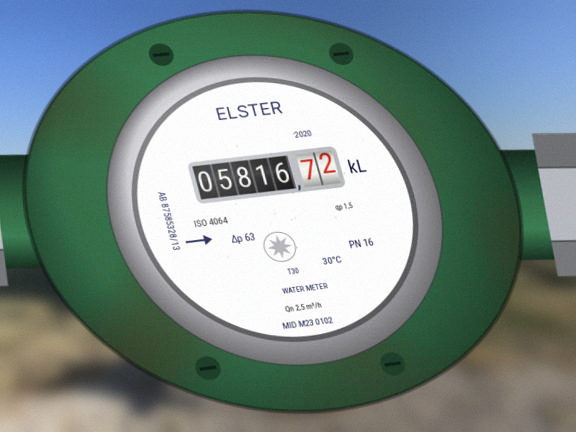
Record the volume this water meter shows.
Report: 5816.72 kL
